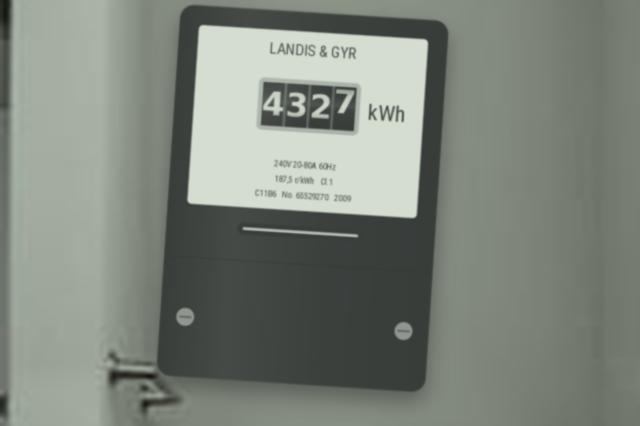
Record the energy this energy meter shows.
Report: 4327 kWh
